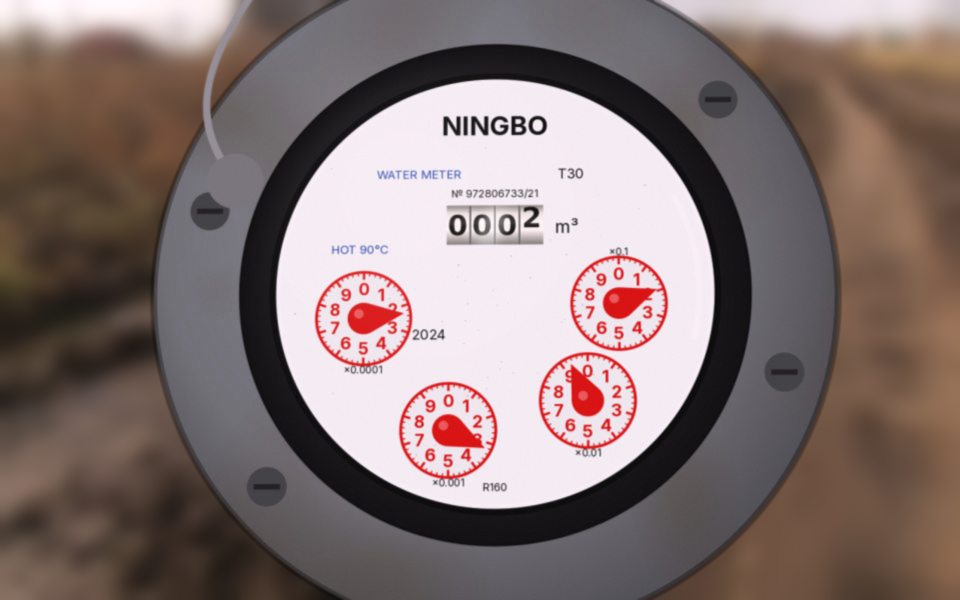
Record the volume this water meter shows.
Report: 2.1932 m³
